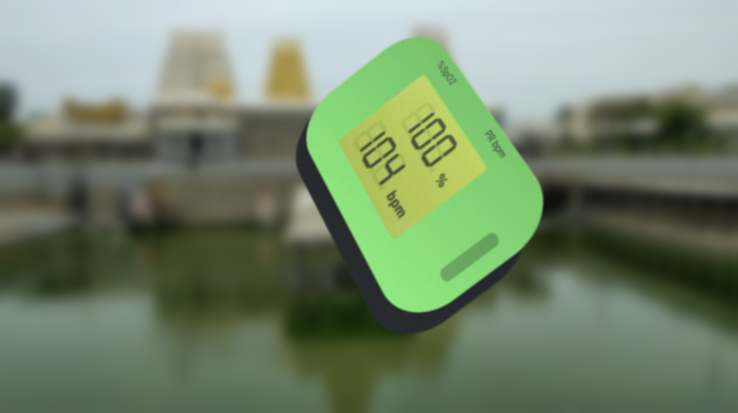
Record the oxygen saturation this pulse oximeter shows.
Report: 100 %
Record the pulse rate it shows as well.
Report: 104 bpm
